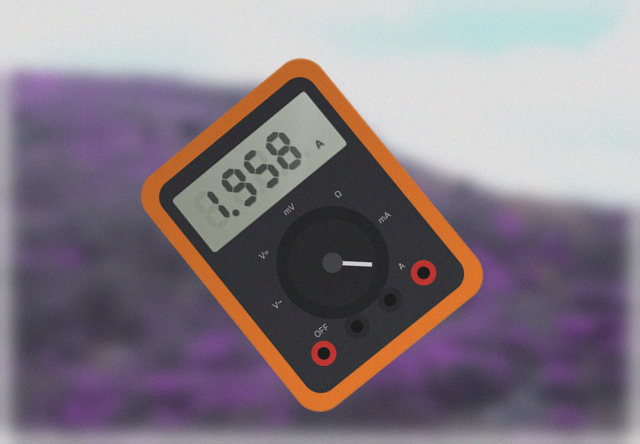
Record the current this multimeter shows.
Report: 1.958 A
